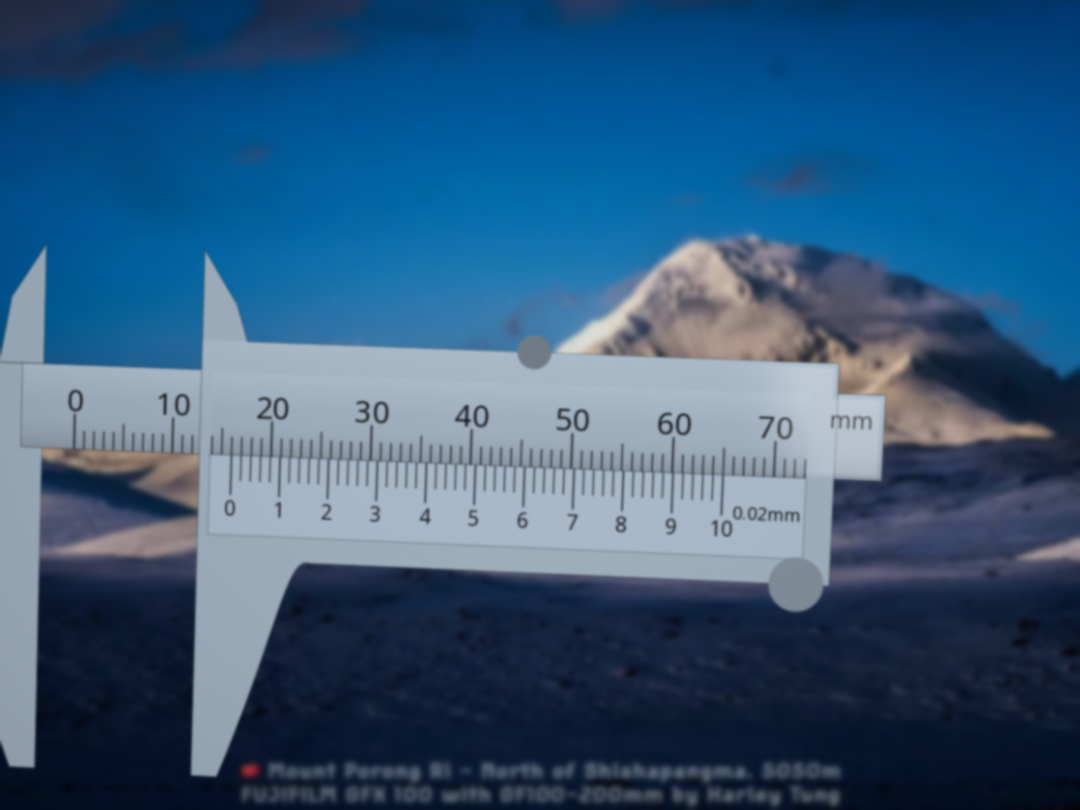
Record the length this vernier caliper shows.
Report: 16.0 mm
